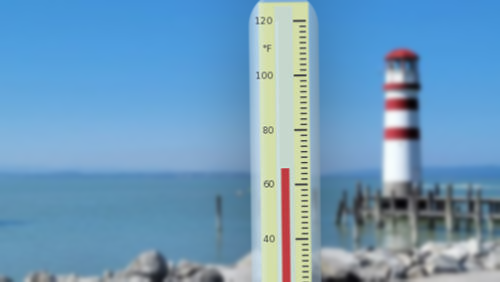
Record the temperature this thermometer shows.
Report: 66 °F
